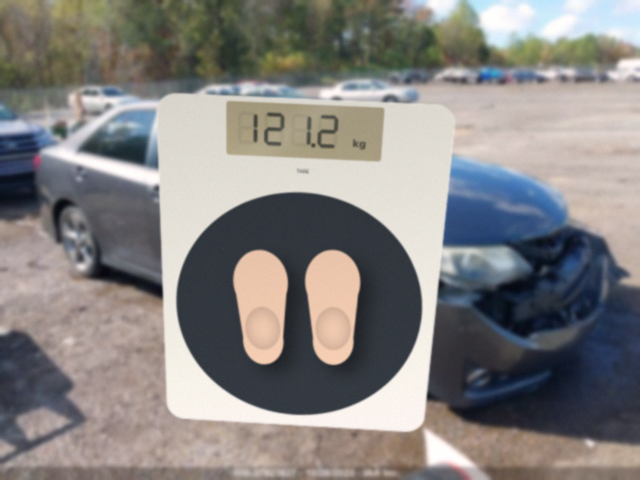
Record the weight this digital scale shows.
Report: 121.2 kg
